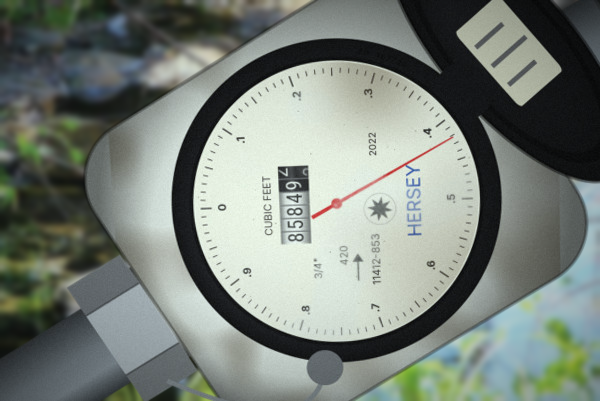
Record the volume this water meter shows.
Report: 858492.42 ft³
